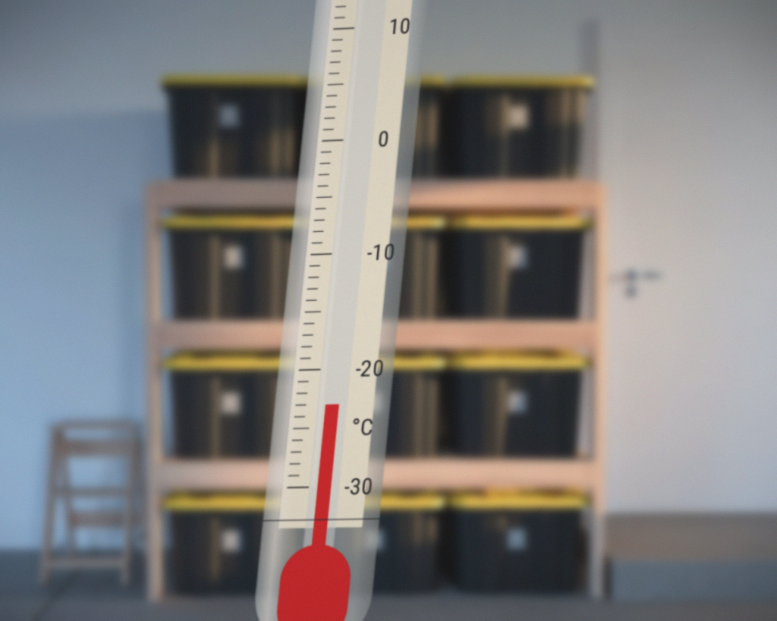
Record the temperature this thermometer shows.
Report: -23 °C
